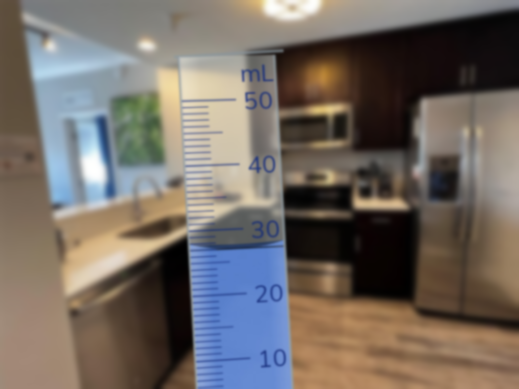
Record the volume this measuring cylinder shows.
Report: 27 mL
